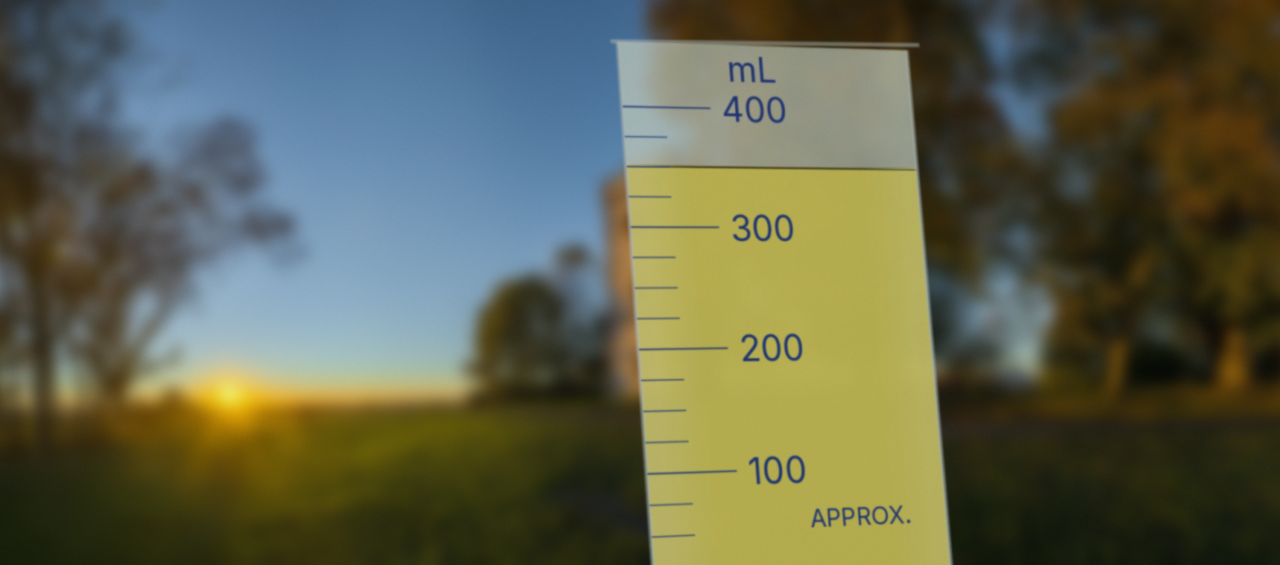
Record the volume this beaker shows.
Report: 350 mL
